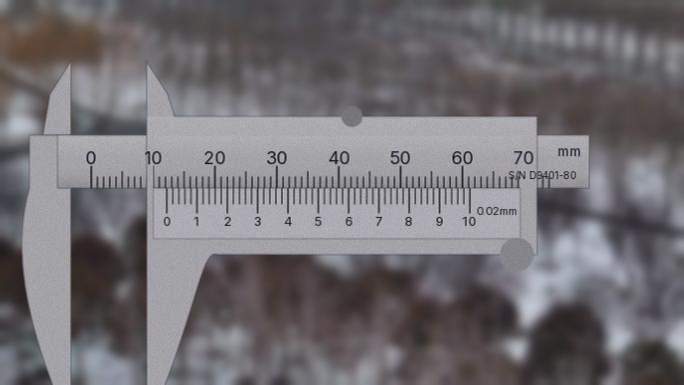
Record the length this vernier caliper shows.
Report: 12.2 mm
